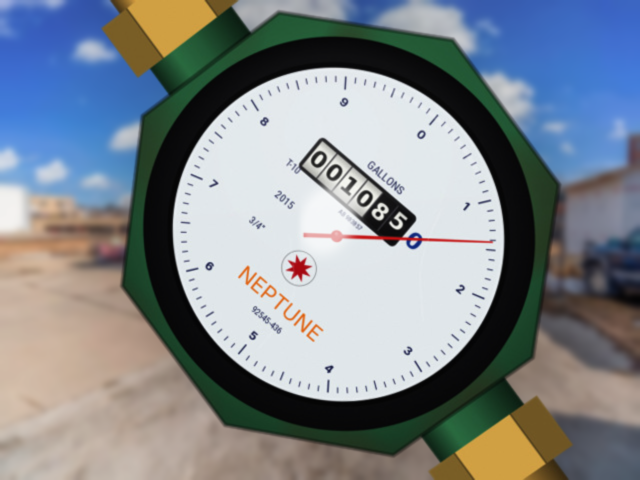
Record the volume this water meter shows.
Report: 10851.4 gal
